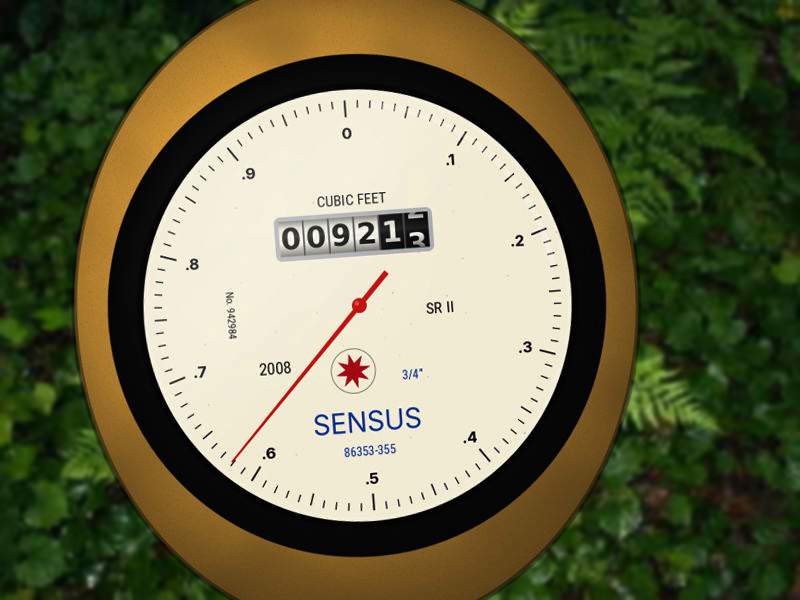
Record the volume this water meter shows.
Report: 9212.62 ft³
